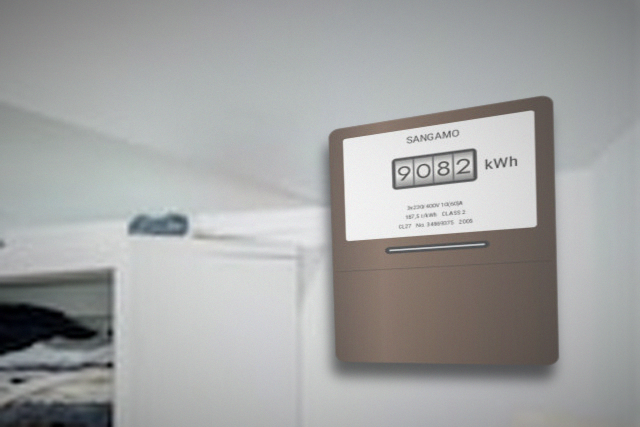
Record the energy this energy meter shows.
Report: 9082 kWh
